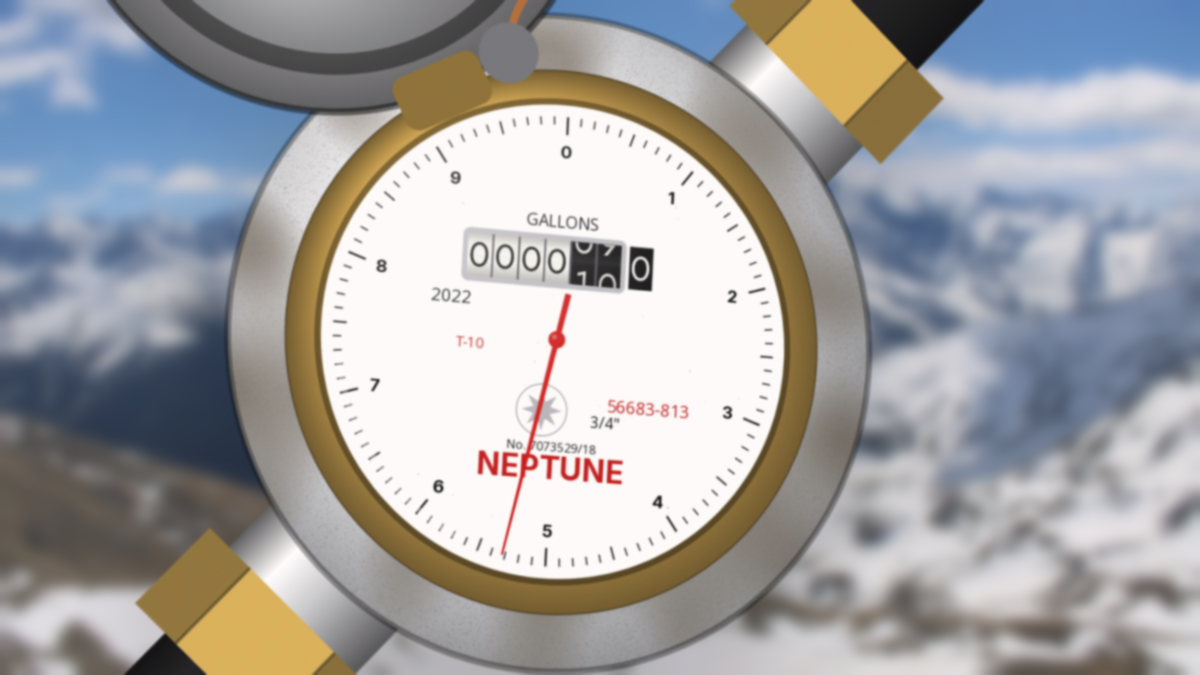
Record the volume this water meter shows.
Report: 95.3 gal
